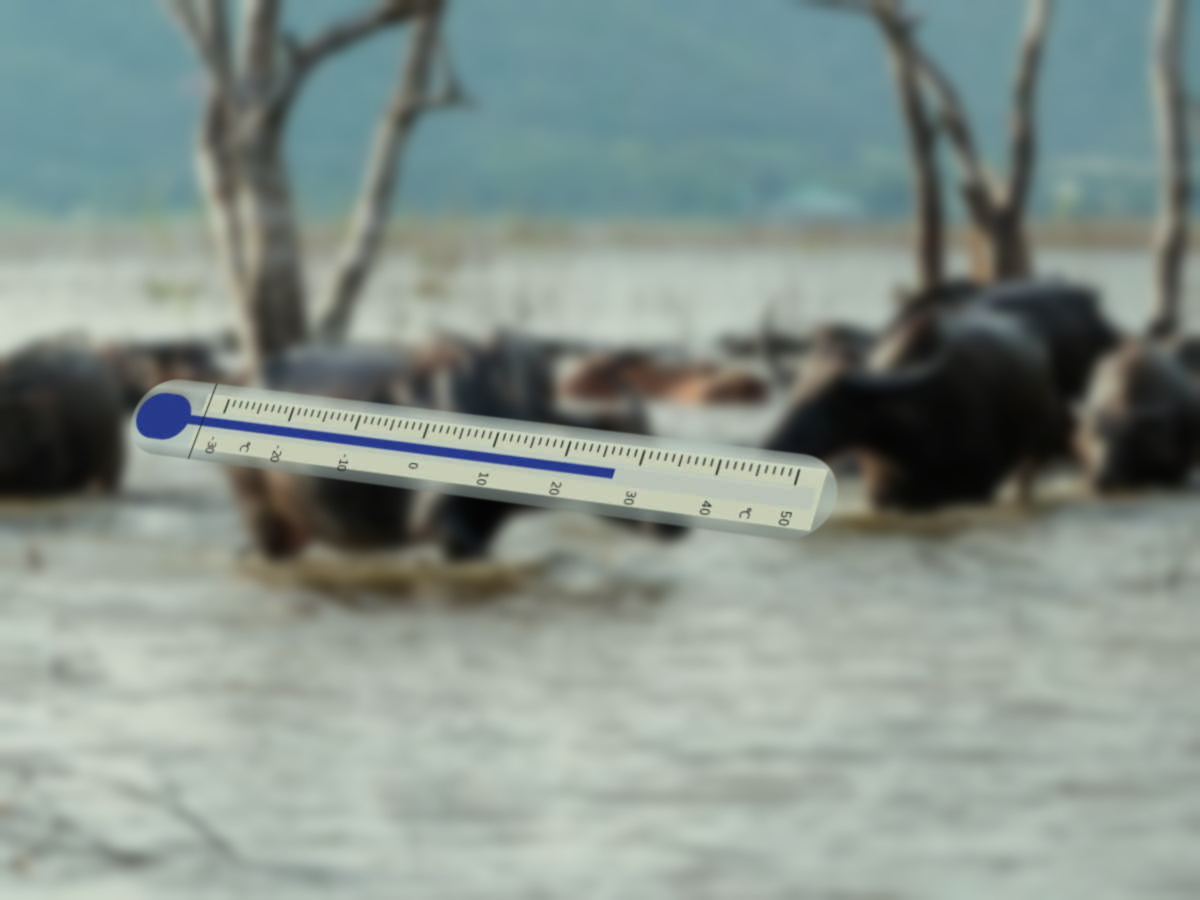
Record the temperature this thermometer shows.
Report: 27 °C
